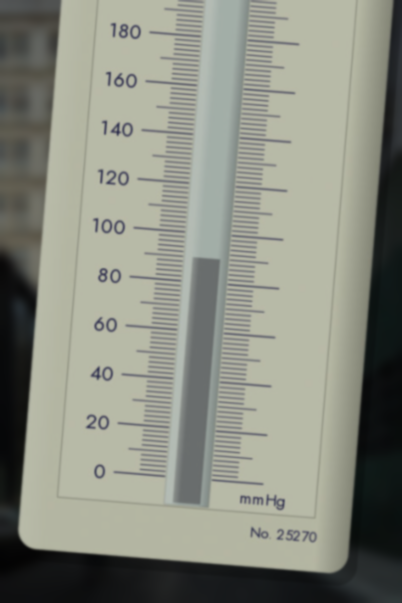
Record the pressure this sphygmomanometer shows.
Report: 90 mmHg
